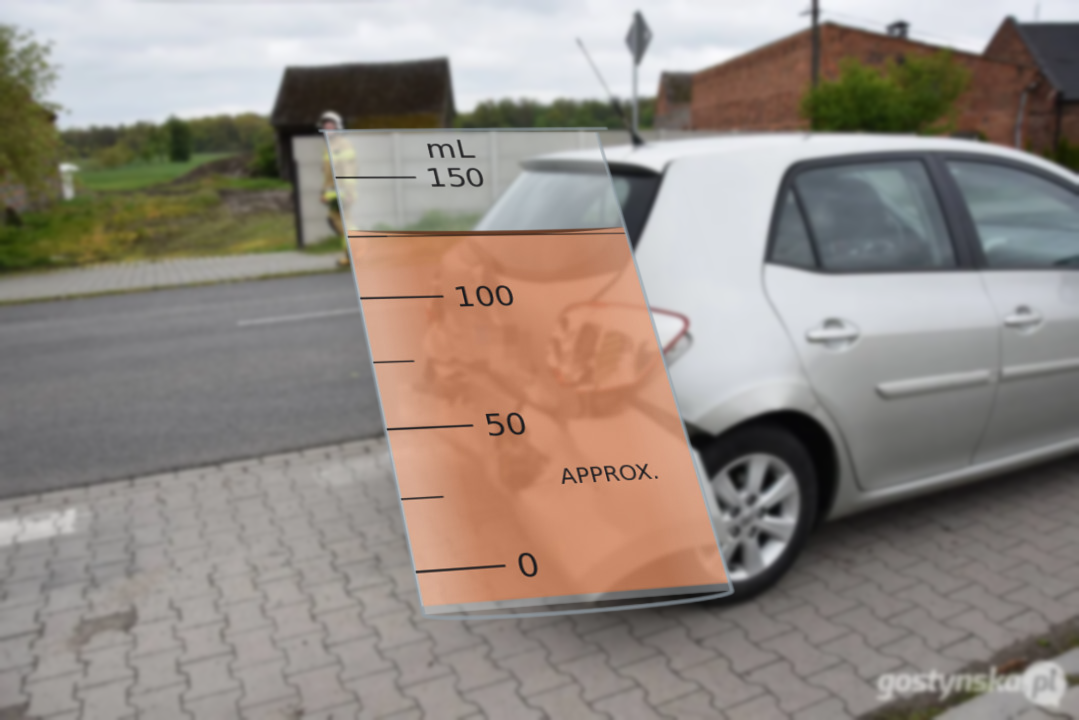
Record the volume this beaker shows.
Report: 125 mL
